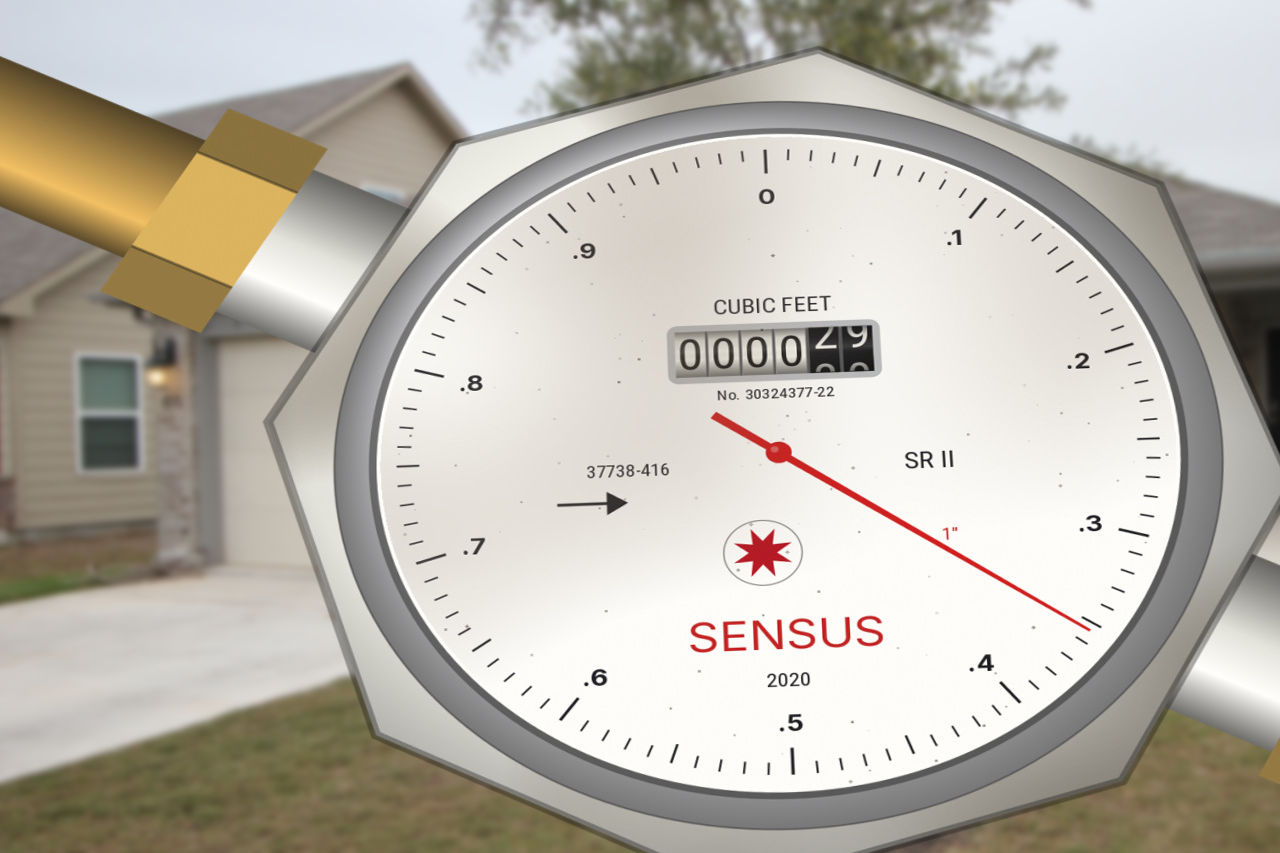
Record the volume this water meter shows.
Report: 29.35 ft³
